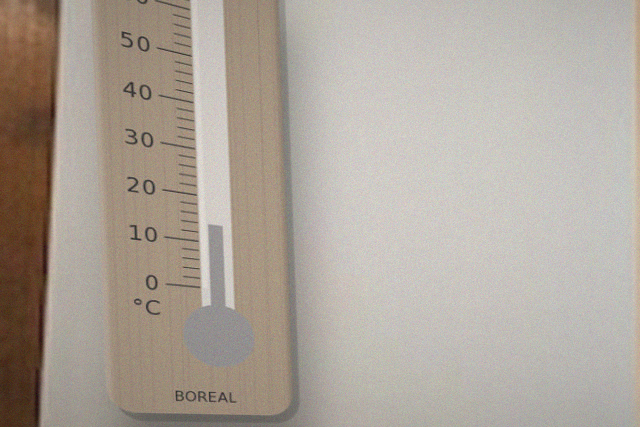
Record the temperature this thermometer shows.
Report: 14 °C
